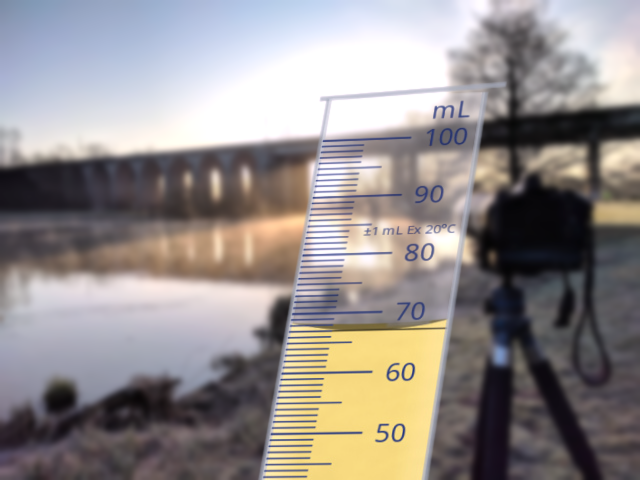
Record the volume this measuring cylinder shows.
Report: 67 mL
